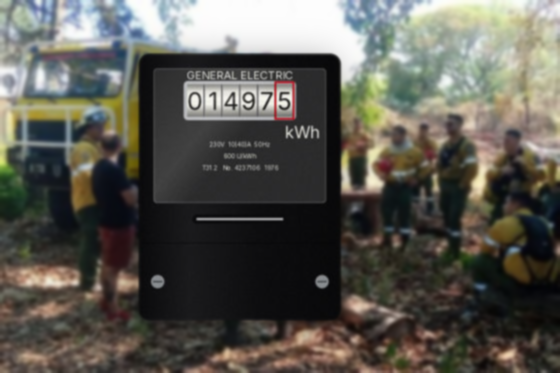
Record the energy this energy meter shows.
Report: 1497.5 kWh
